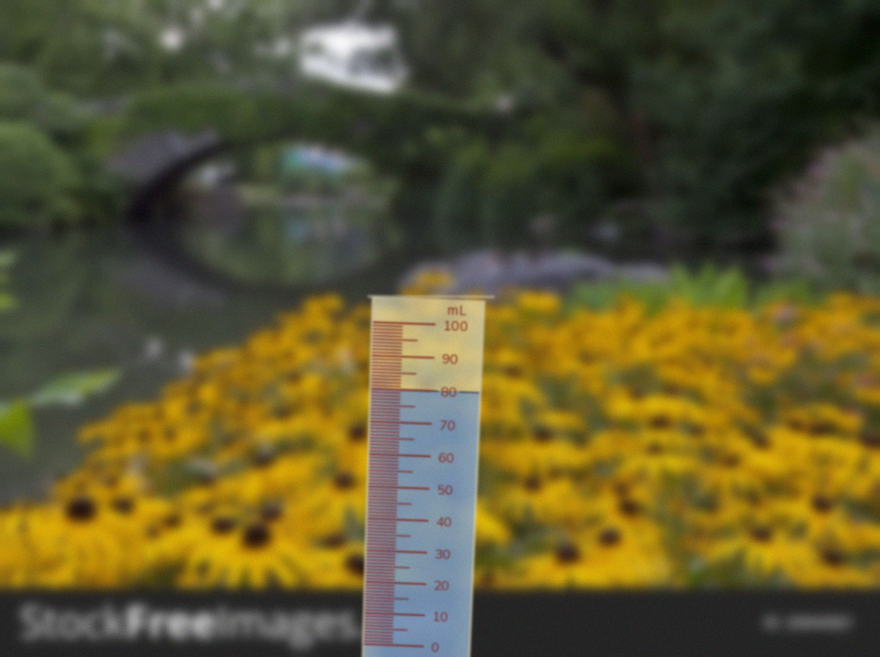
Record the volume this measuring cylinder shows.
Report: 80 mL
